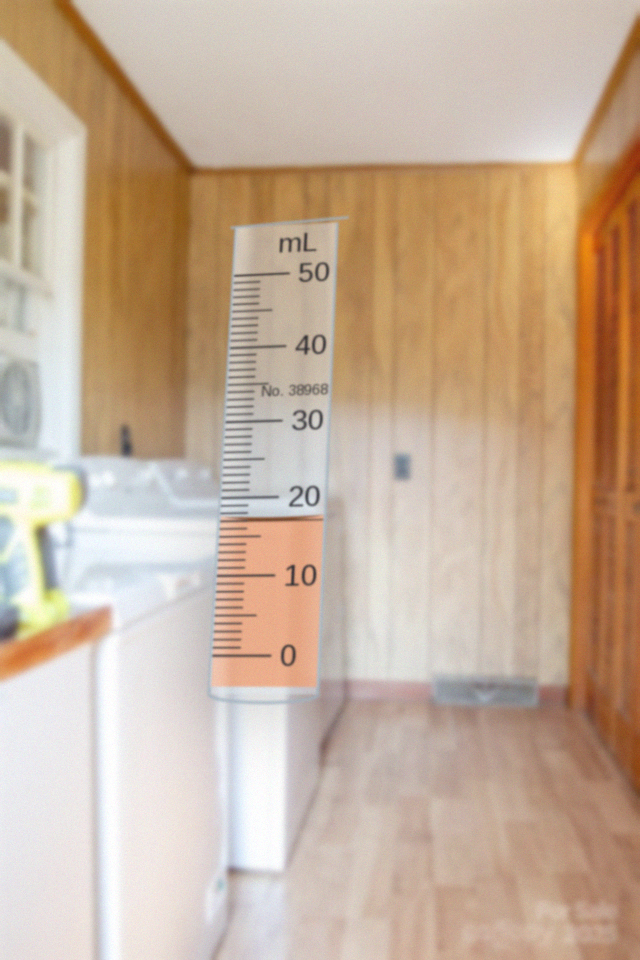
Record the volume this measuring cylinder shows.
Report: 17 mL
